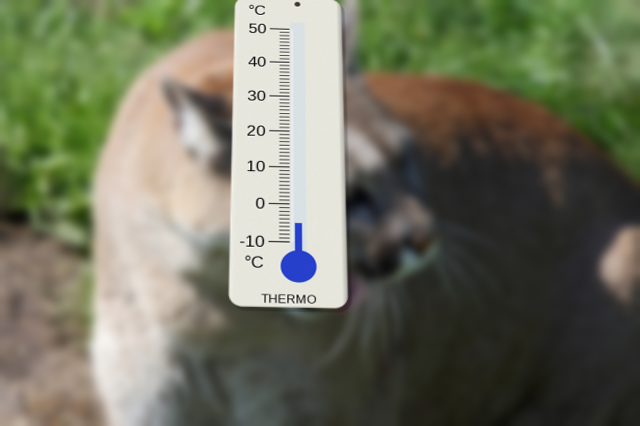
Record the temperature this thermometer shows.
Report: -5 °C
